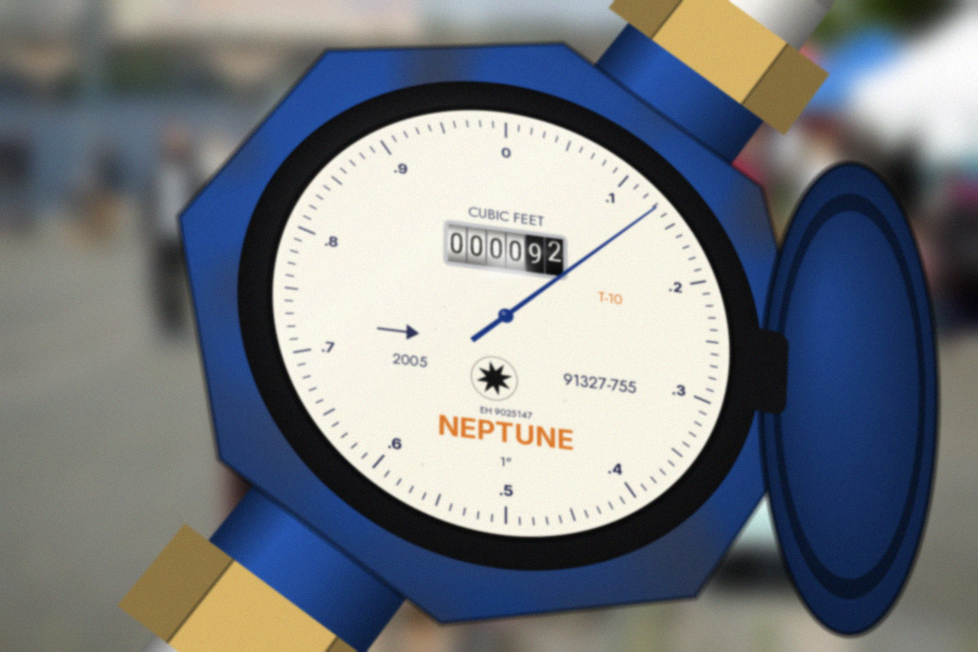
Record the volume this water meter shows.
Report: 92.13 ft³
